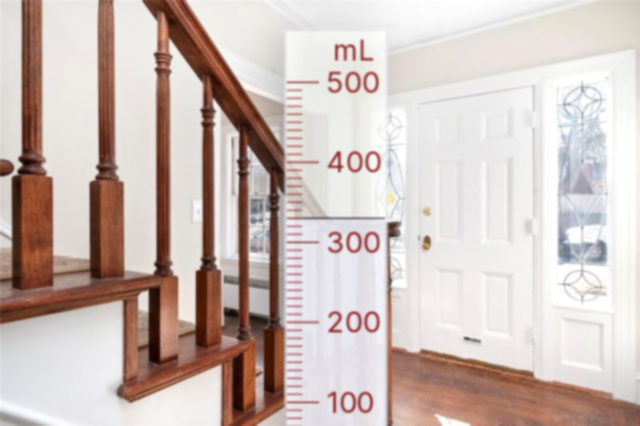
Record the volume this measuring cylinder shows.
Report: 330 mL
